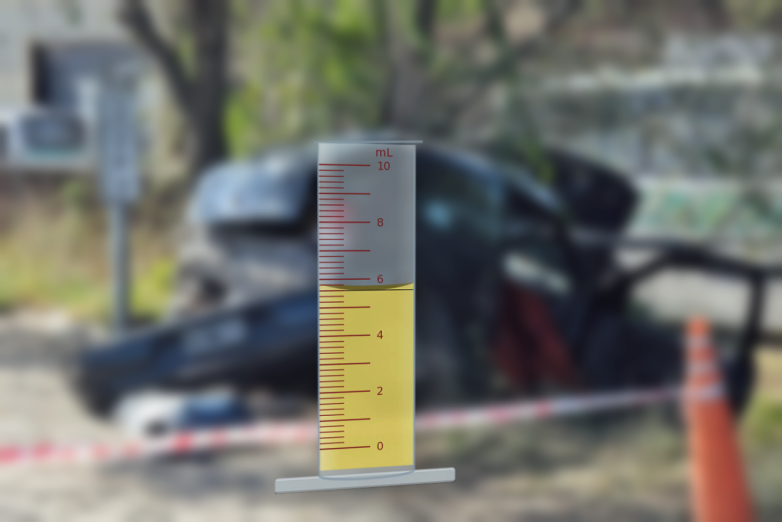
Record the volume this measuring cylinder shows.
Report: 5.6 mL
